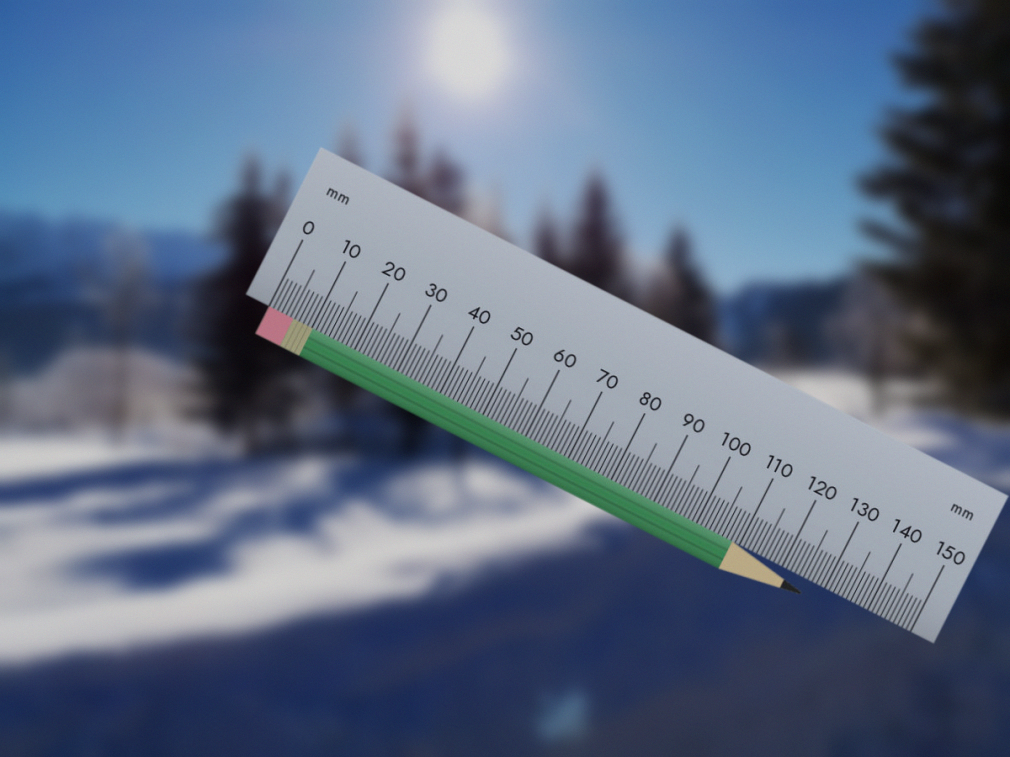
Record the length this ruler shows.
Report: 126 mm
